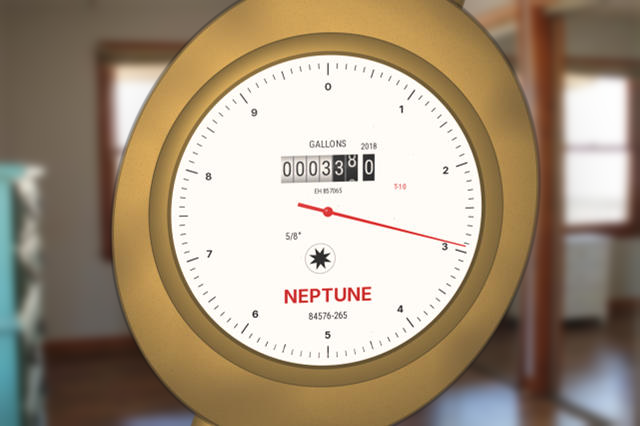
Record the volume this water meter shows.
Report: 3382.9 gal
